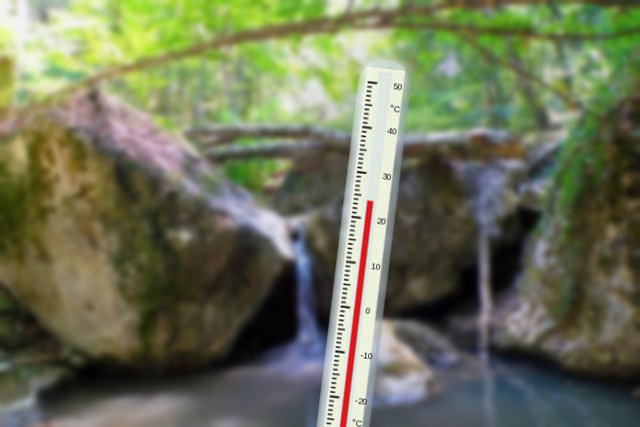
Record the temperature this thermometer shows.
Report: 24 °C
